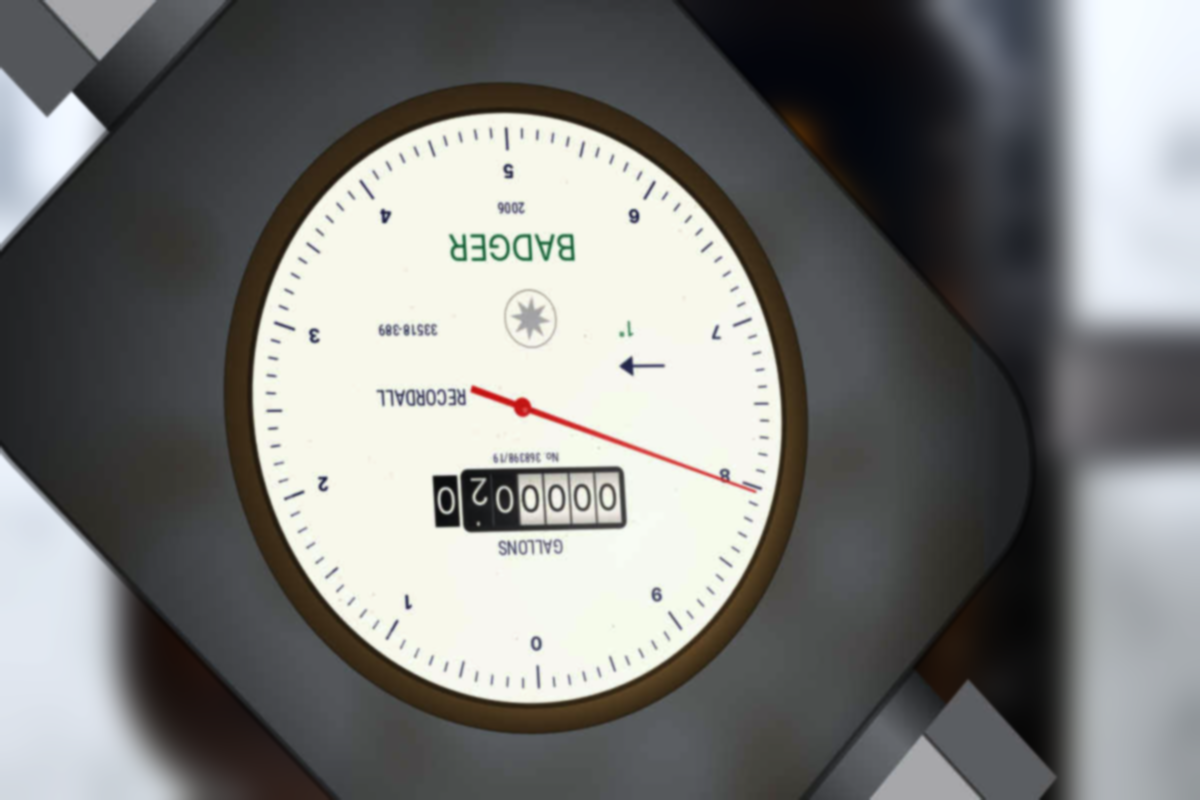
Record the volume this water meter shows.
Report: 18.0 gal
